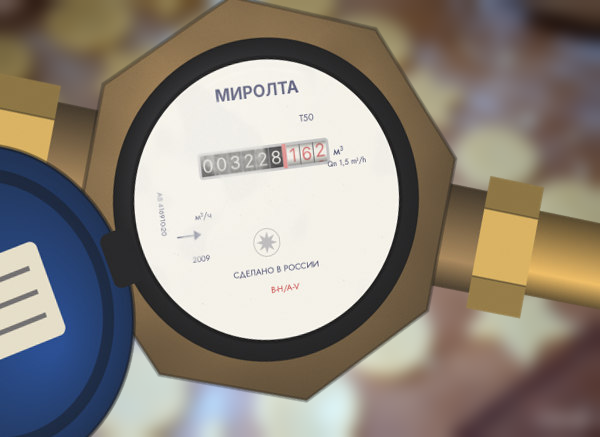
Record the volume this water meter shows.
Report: 3228.162 m³
